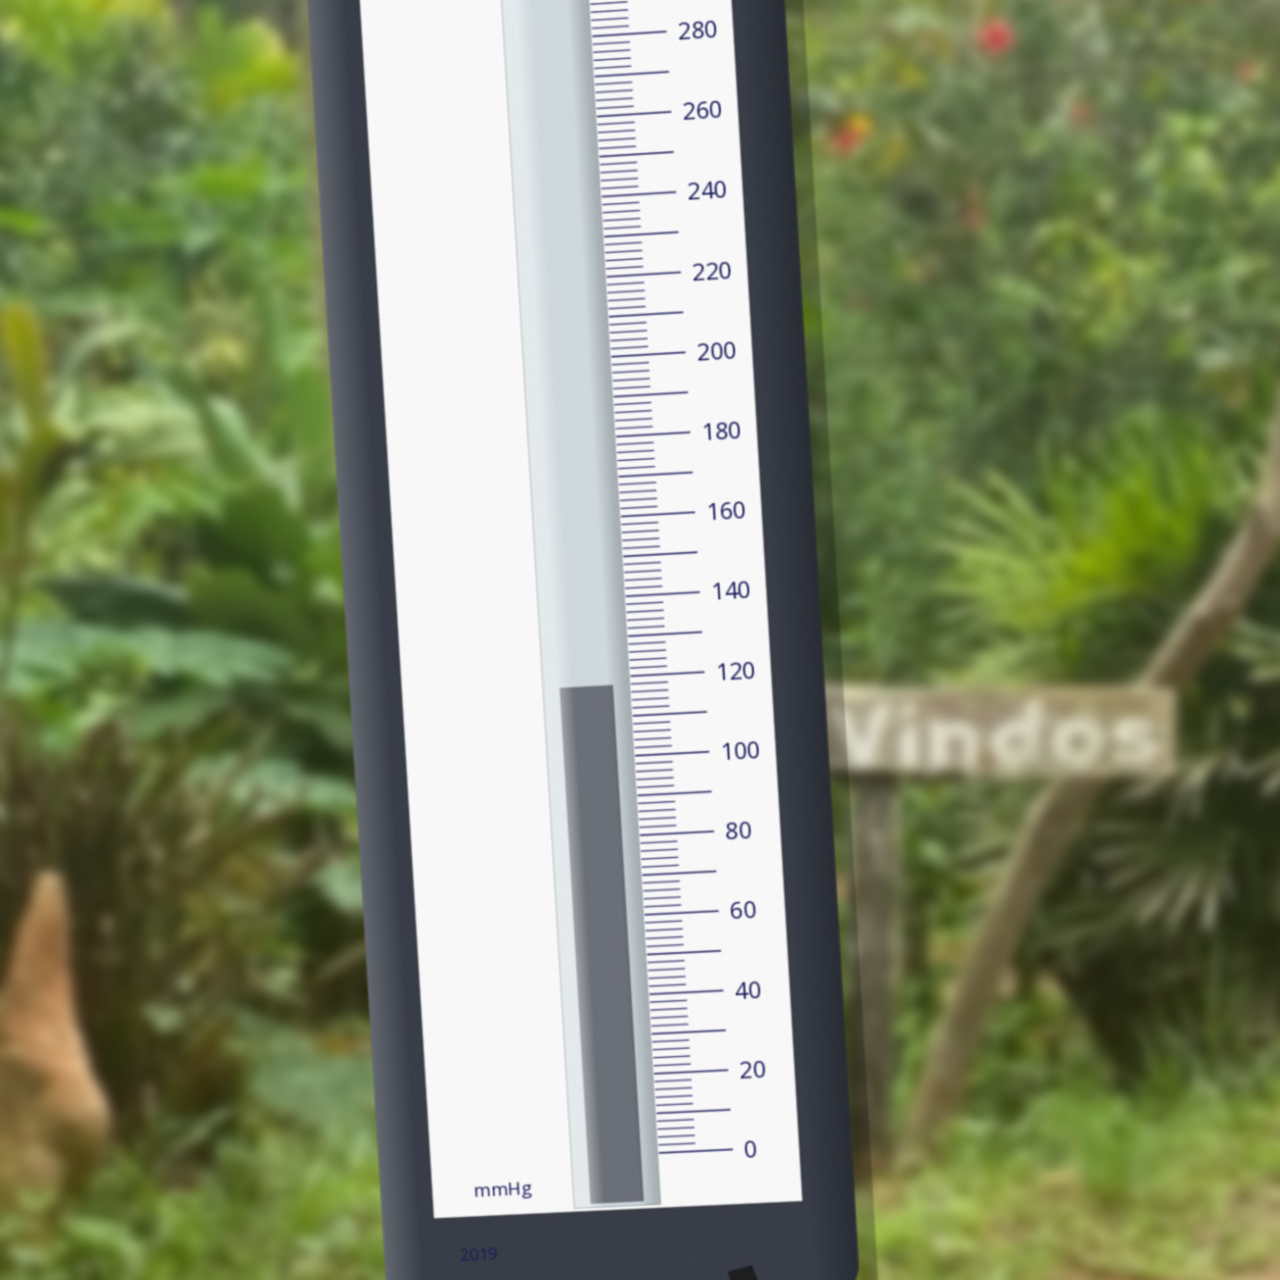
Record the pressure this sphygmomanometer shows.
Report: 118 mmHg
